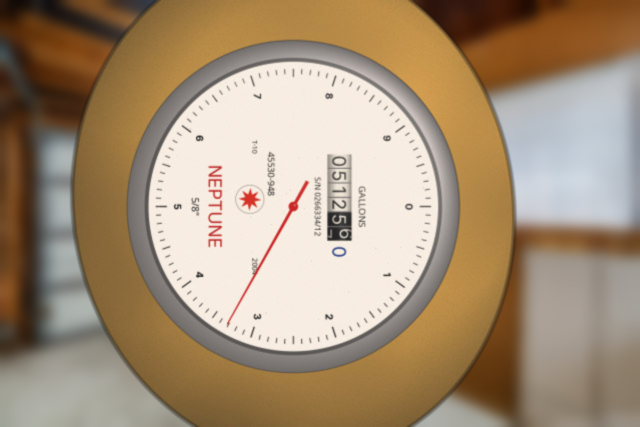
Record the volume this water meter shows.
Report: 512563.3 gal
